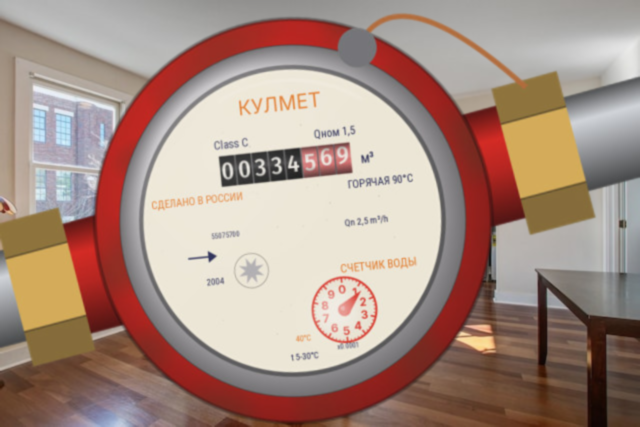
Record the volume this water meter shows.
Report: 334.5691 m³
